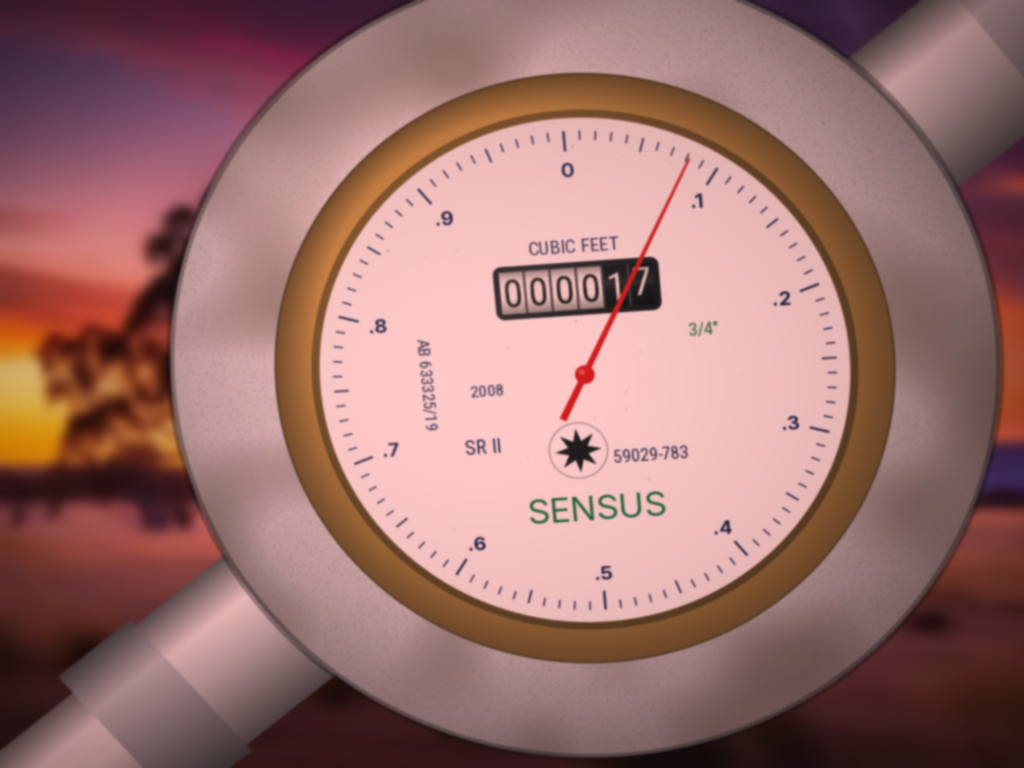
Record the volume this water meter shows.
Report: 17.08 ft³
